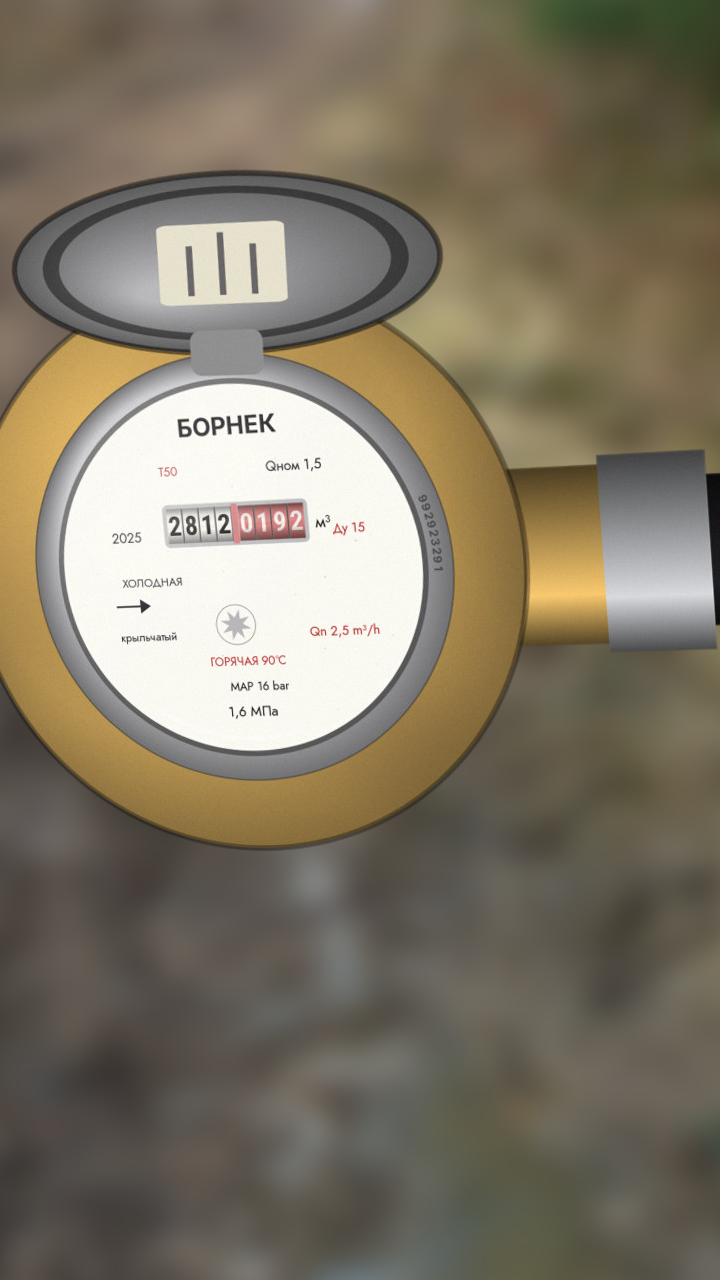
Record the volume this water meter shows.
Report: 2812.0192 m³
